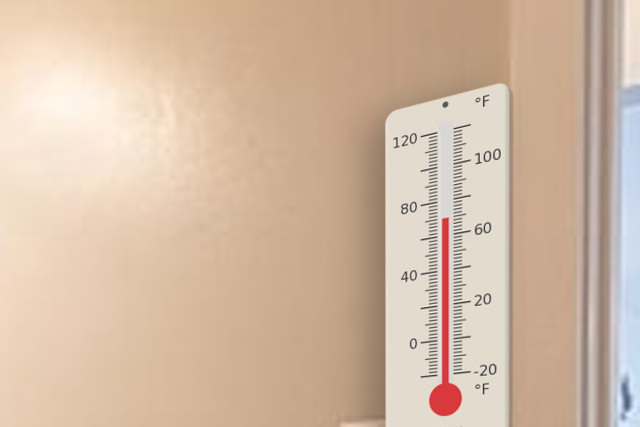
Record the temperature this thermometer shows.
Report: 70 °F
